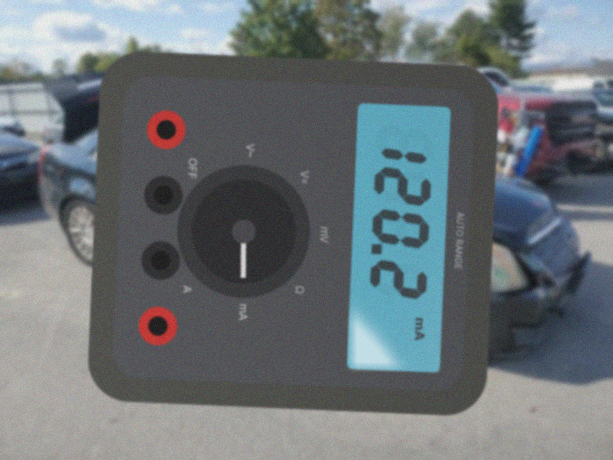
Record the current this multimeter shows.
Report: 120.2 mA
